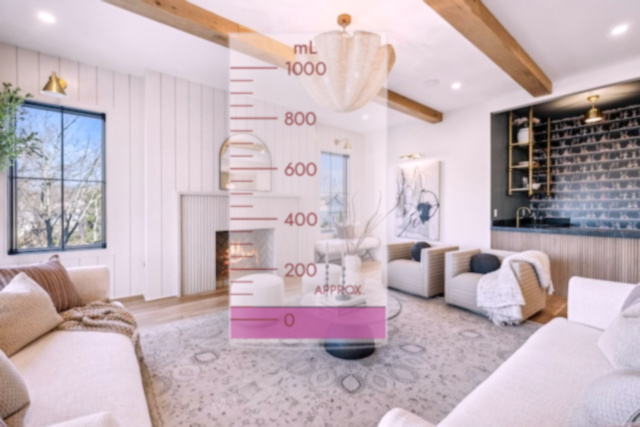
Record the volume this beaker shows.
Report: 50 mL
